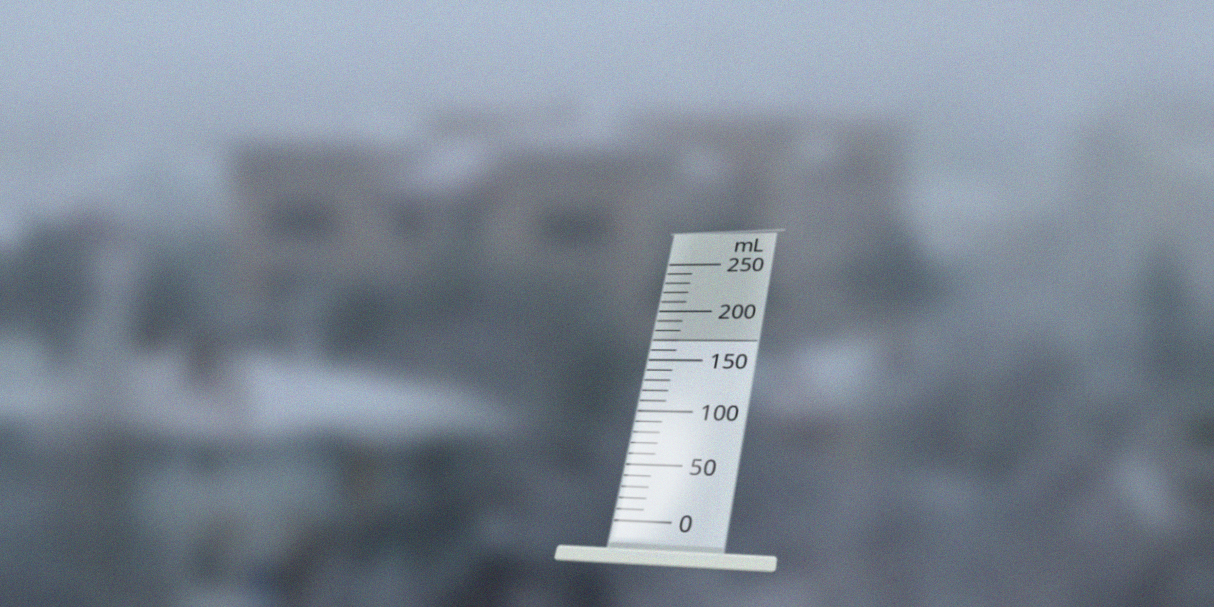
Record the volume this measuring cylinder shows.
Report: 170 mL
